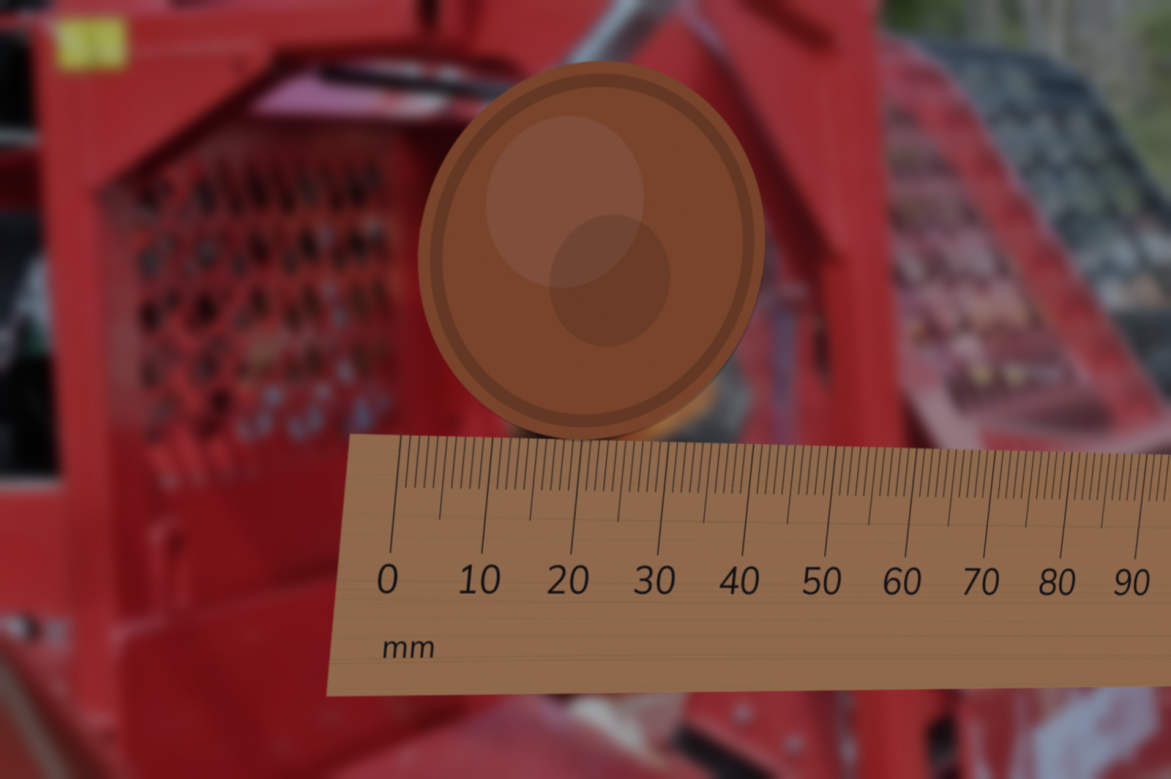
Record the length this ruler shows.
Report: 39 mm
